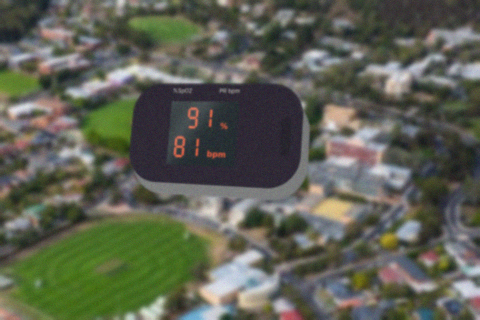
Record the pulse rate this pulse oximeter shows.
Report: 81 bpm
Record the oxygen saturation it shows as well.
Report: 91 %
